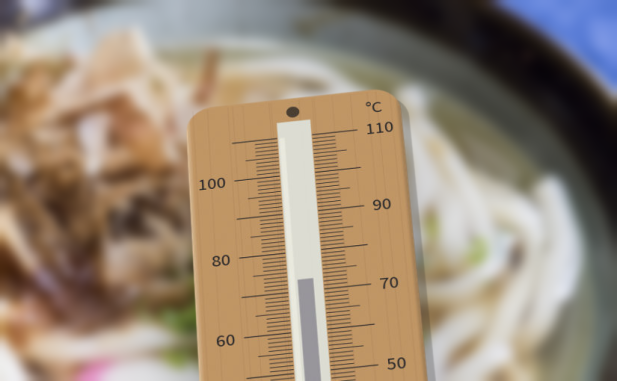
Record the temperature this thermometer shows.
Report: 73 °C
